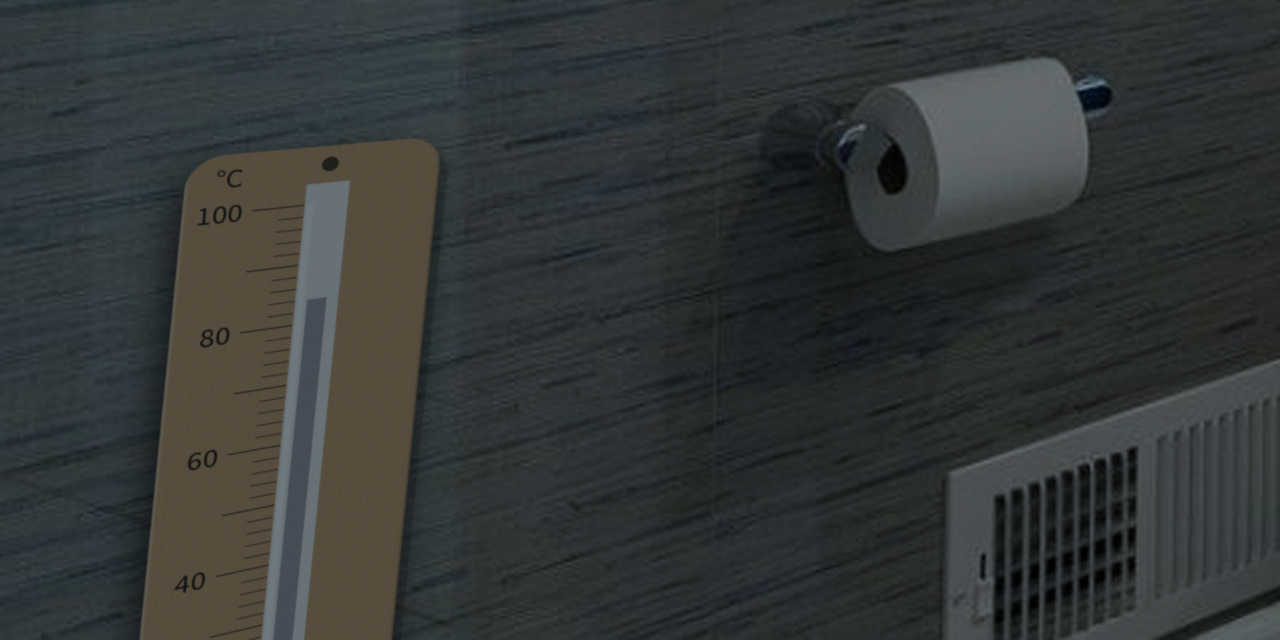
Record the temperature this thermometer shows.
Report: 84 °C
